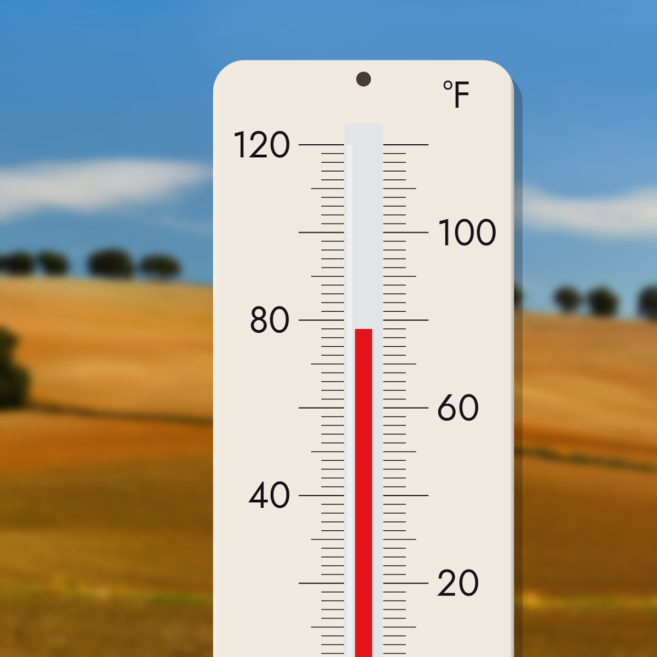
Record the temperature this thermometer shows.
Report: 78 °F
